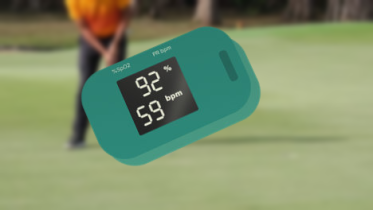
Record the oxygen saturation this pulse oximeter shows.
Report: 92 %
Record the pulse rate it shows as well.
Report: 59 bpm
